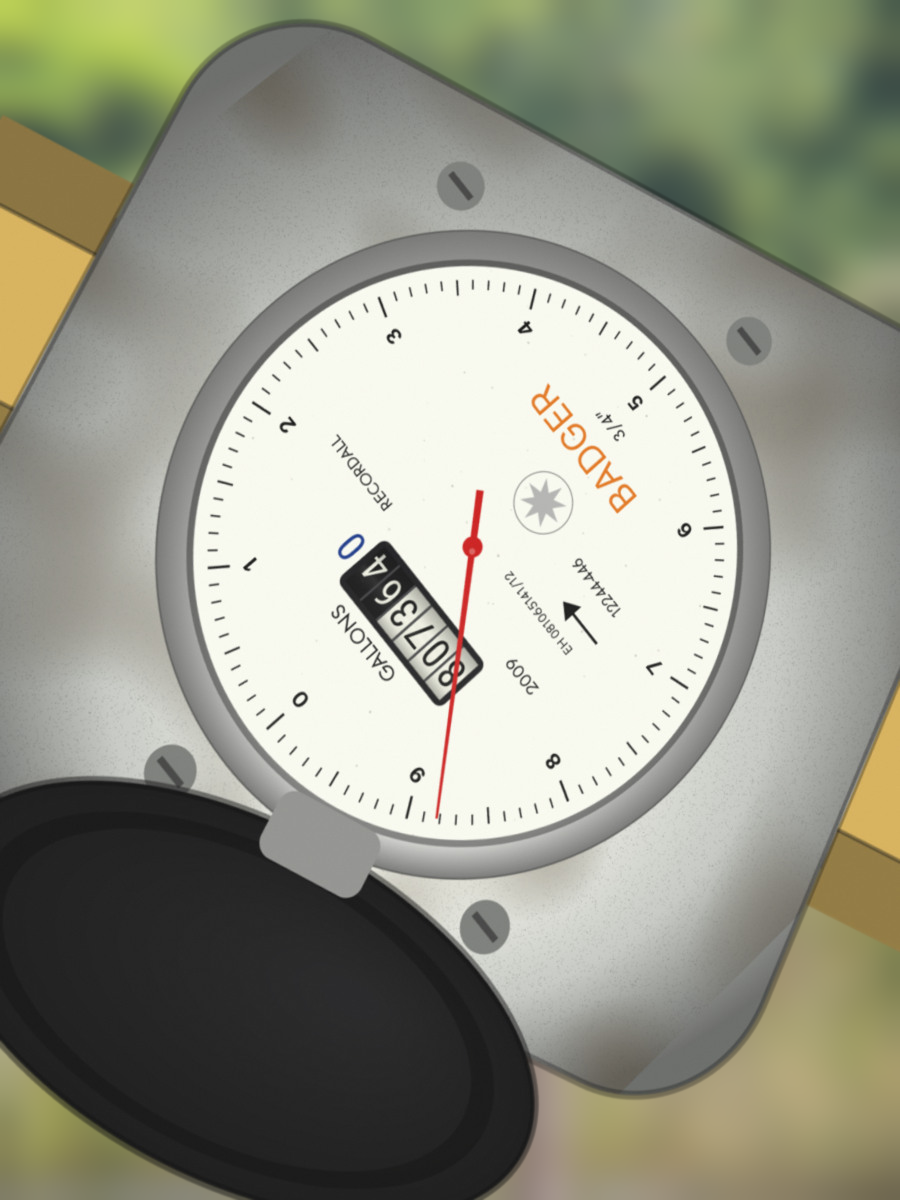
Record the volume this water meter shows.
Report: 8073638.8 gal
